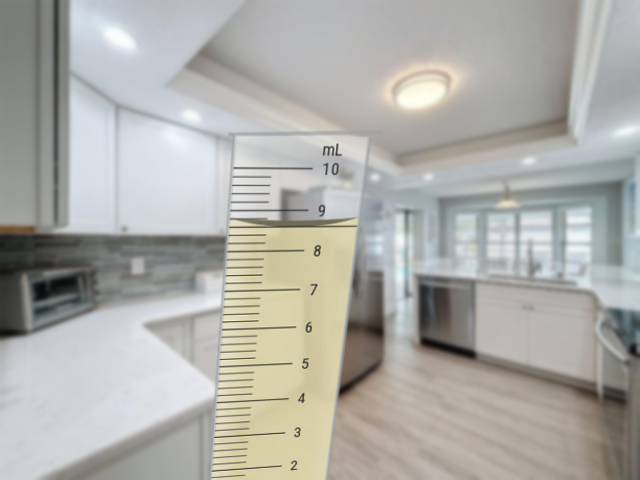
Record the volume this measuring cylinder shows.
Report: 8.6 mL
